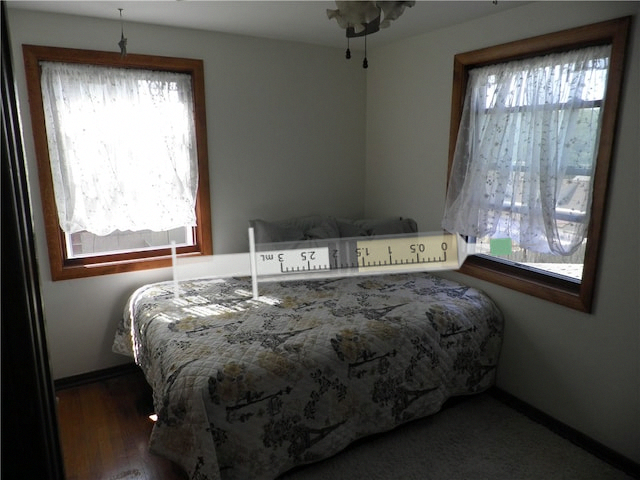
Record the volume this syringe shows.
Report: 1.6 mL
